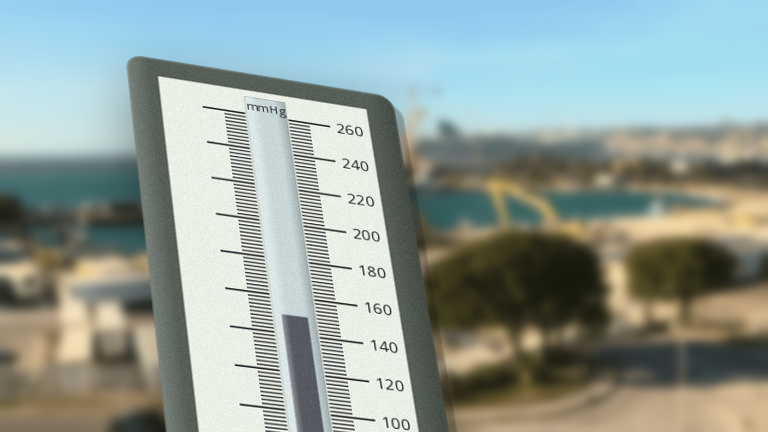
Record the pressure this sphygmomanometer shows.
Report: 150 mmHg
